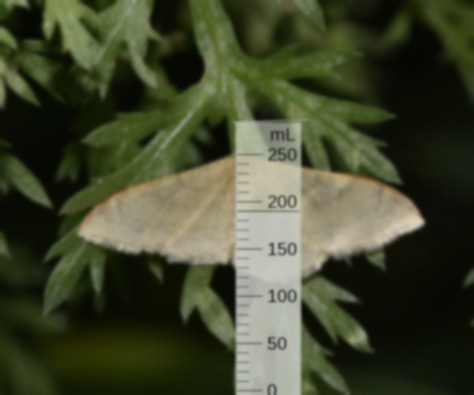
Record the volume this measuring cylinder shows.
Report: 190 mL
